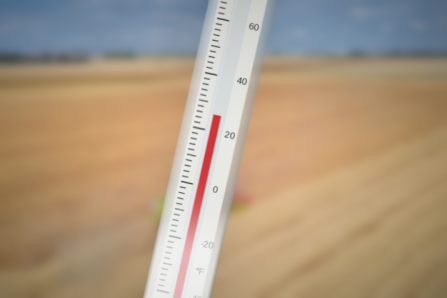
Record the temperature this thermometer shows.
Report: 26 °F
